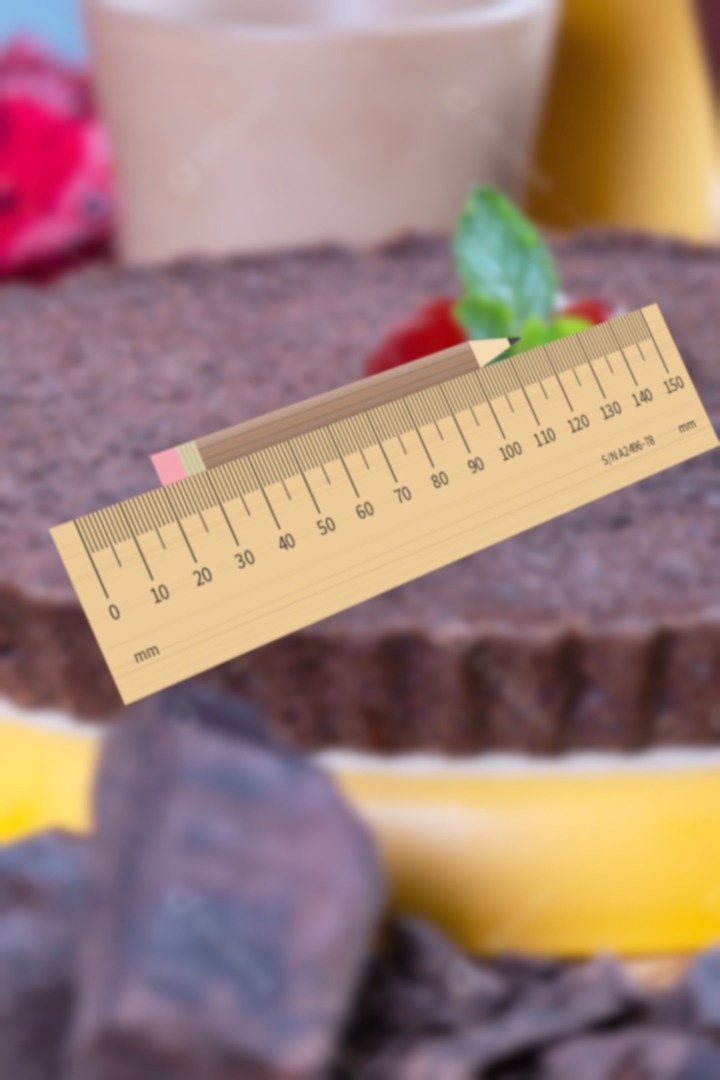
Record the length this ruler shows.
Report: 95 mm
